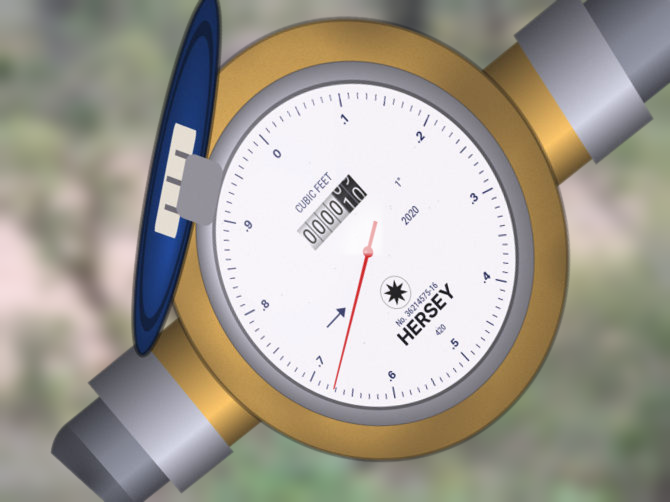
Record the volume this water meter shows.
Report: 9.67 ft³
